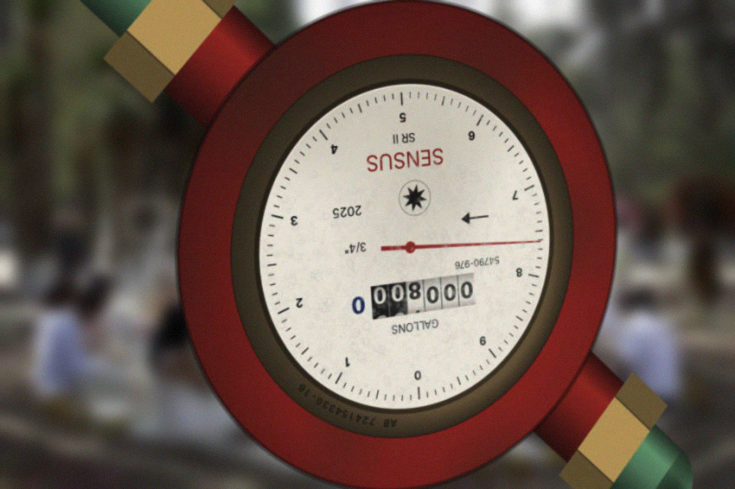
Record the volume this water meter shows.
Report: 7997.6 gal
